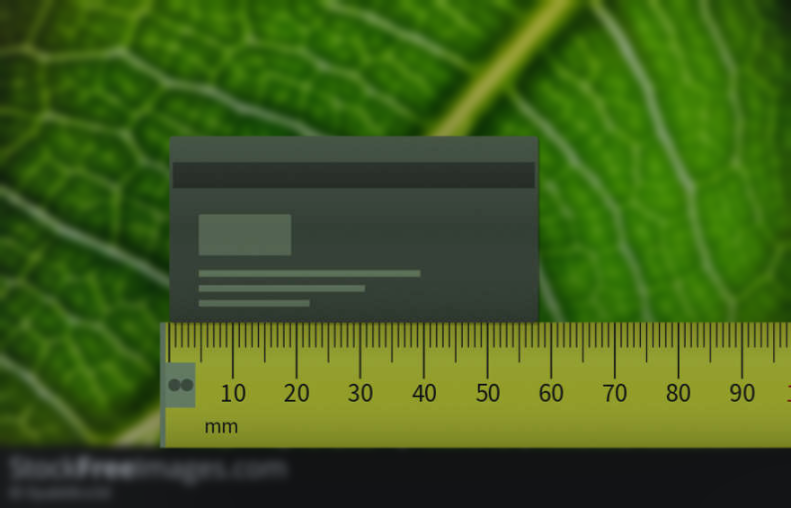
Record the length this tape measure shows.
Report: 58 mm
